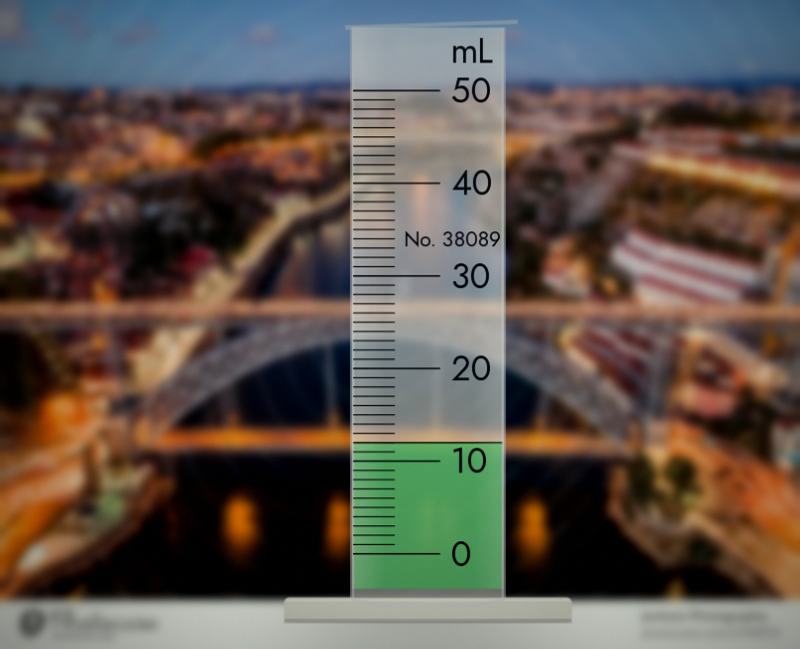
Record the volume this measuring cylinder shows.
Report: 12 mL
